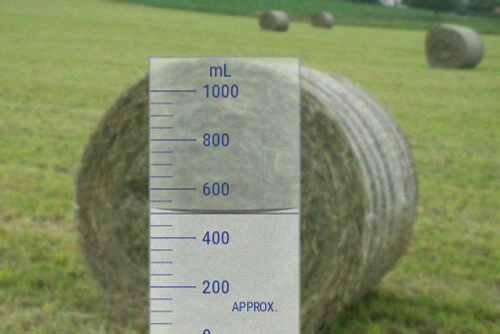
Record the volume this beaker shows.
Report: 500 mL
